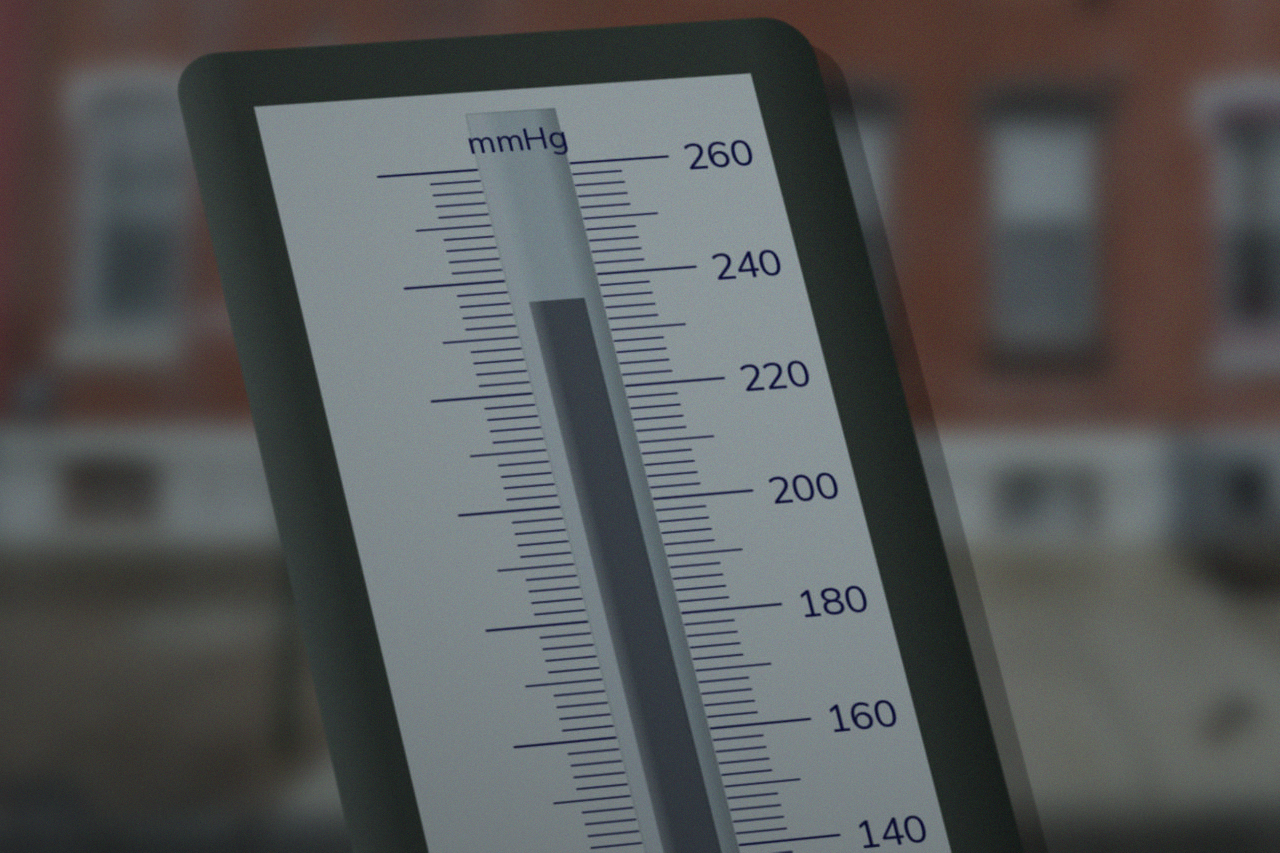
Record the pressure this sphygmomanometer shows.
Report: 236 mmHg
